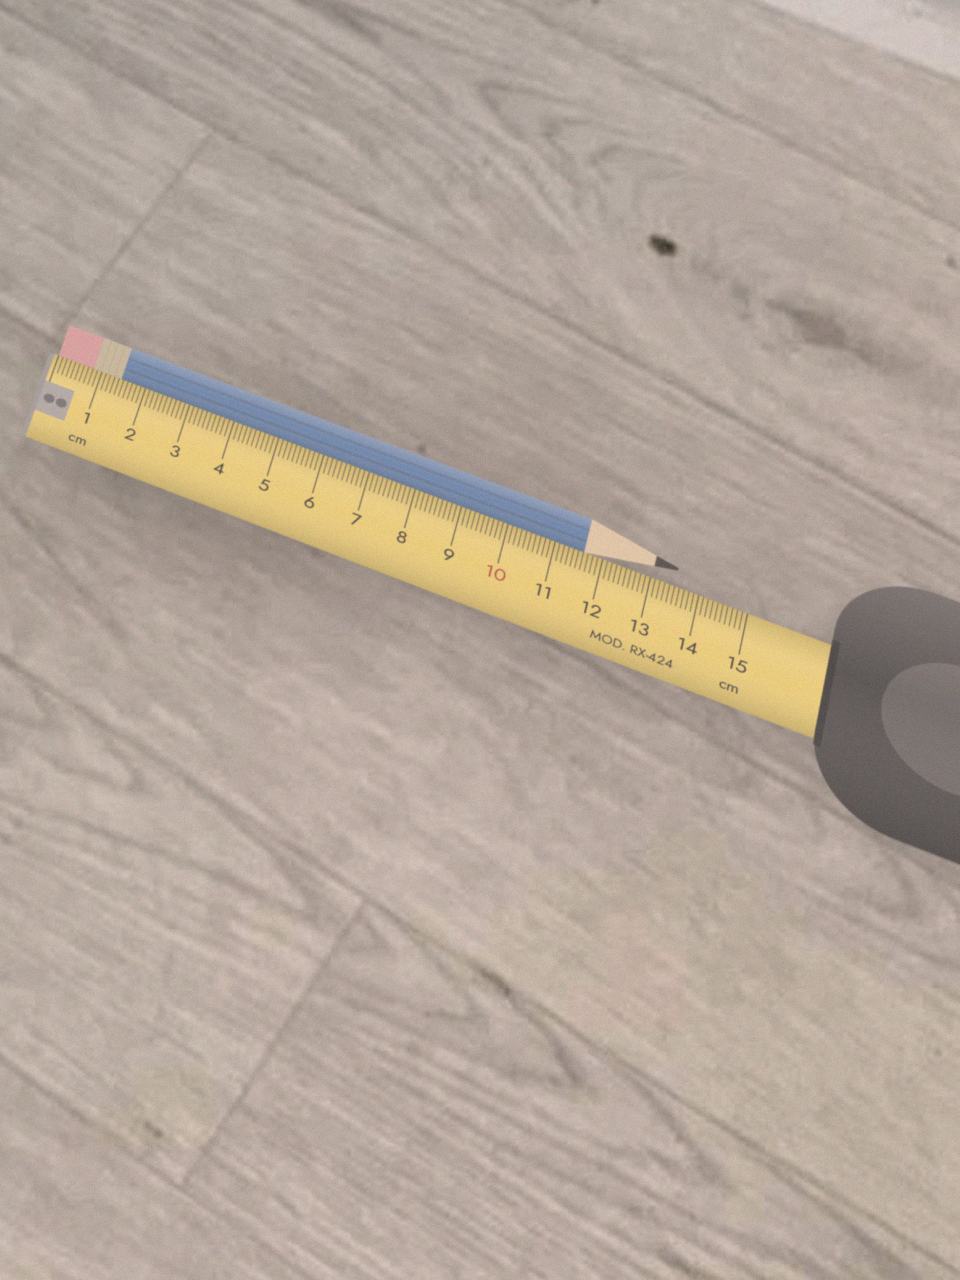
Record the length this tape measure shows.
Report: 13.5 cm
